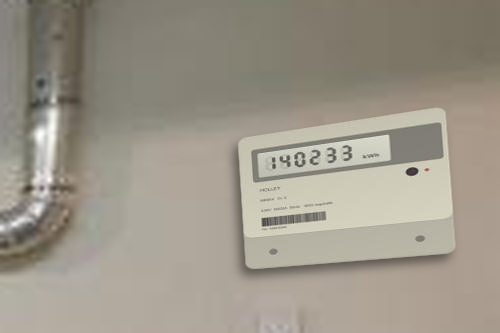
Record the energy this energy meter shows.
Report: 140233 kWh
